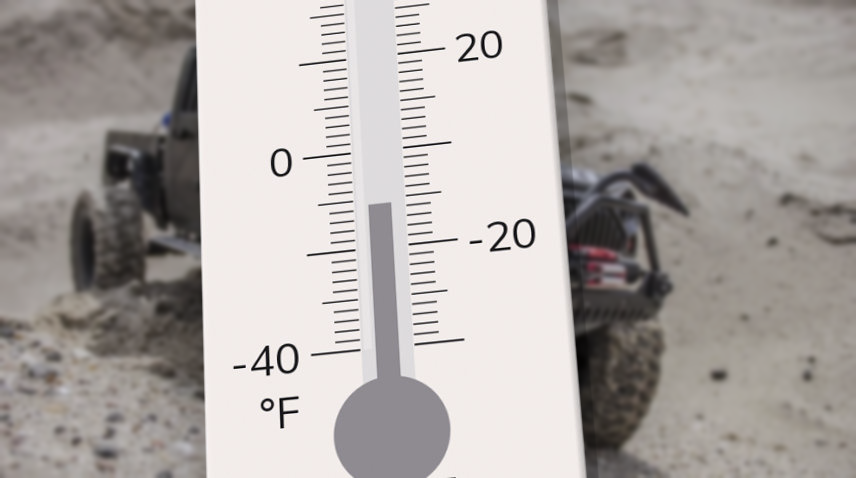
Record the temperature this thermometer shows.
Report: -11 °F
